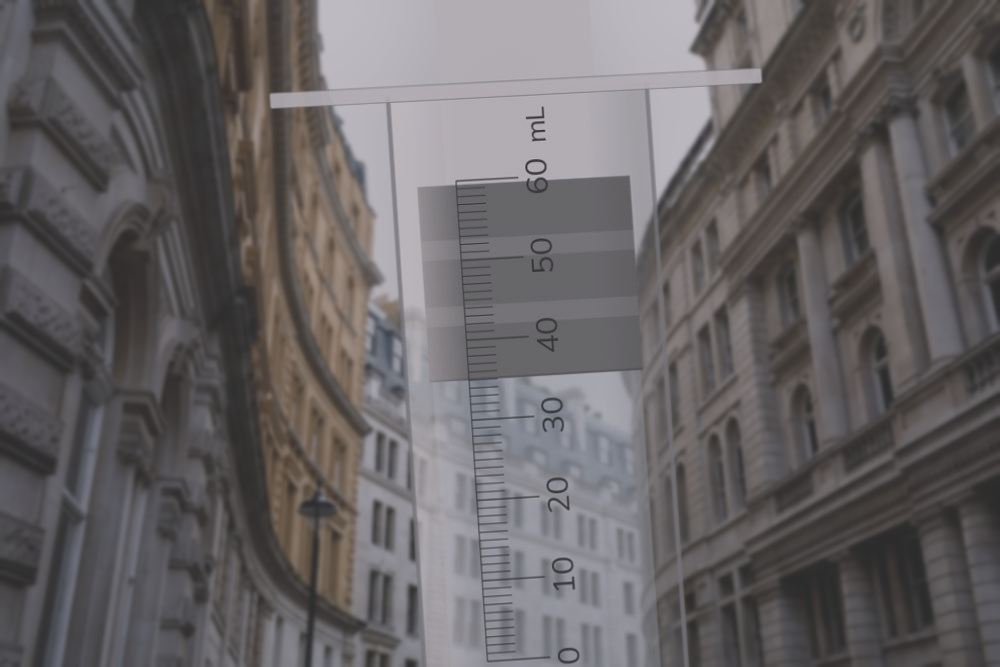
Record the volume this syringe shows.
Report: 35 mL
